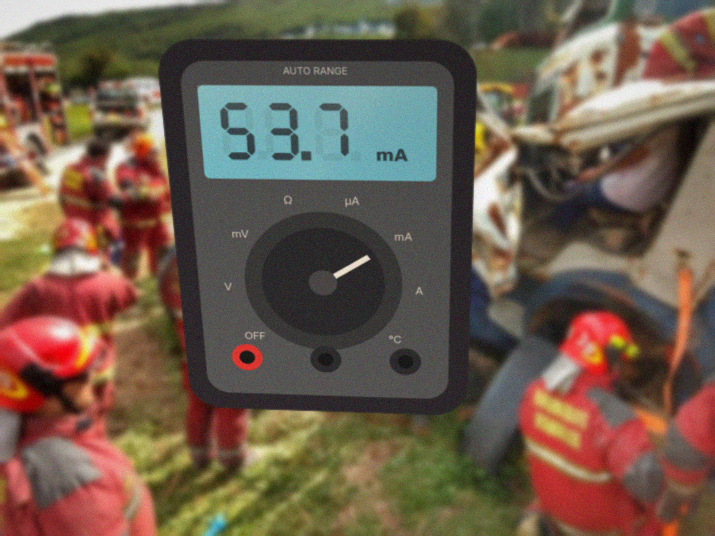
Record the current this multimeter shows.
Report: 53.7 mA
